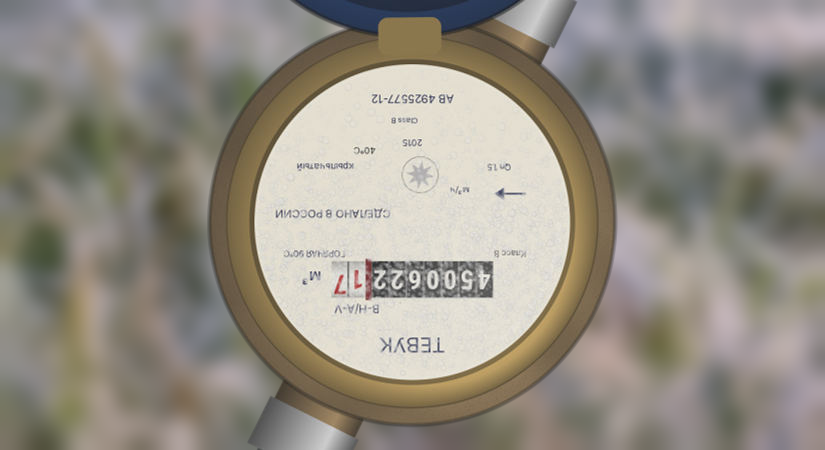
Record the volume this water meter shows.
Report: 4500622.17 m³
